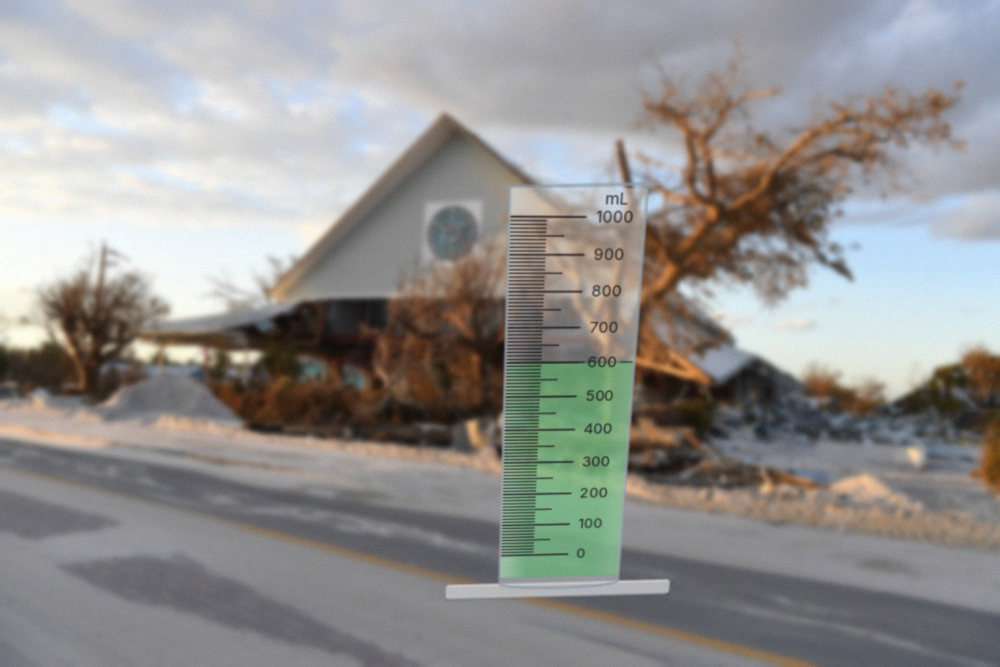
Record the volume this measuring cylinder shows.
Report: 600 mL
